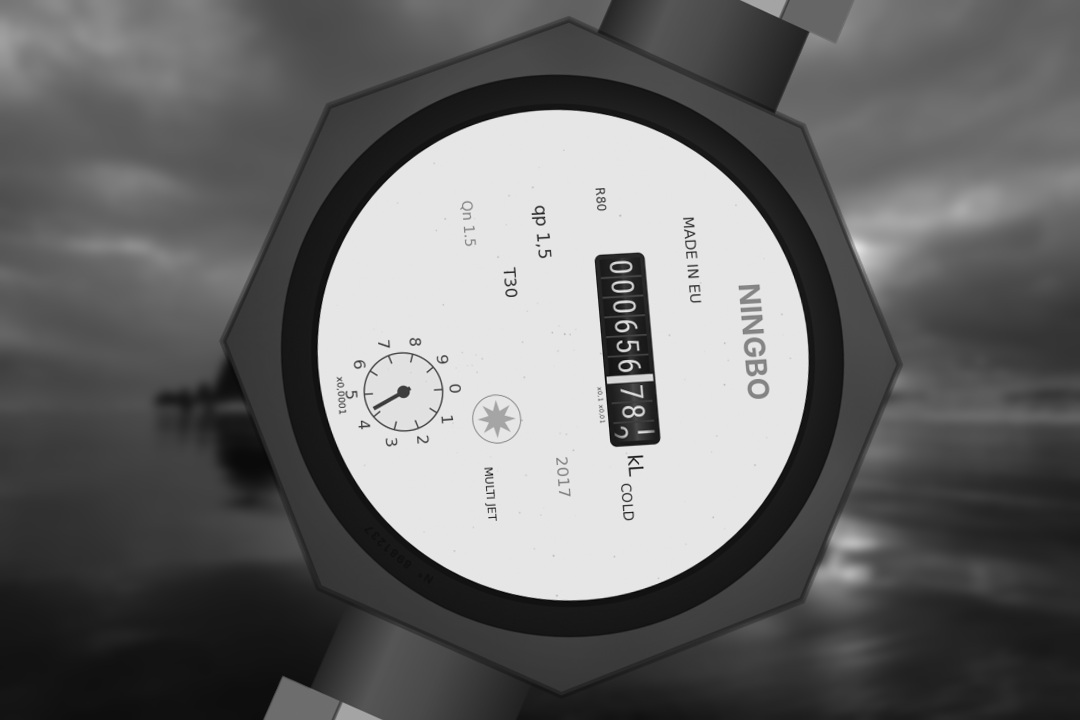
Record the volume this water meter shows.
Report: 656.7814 kL
